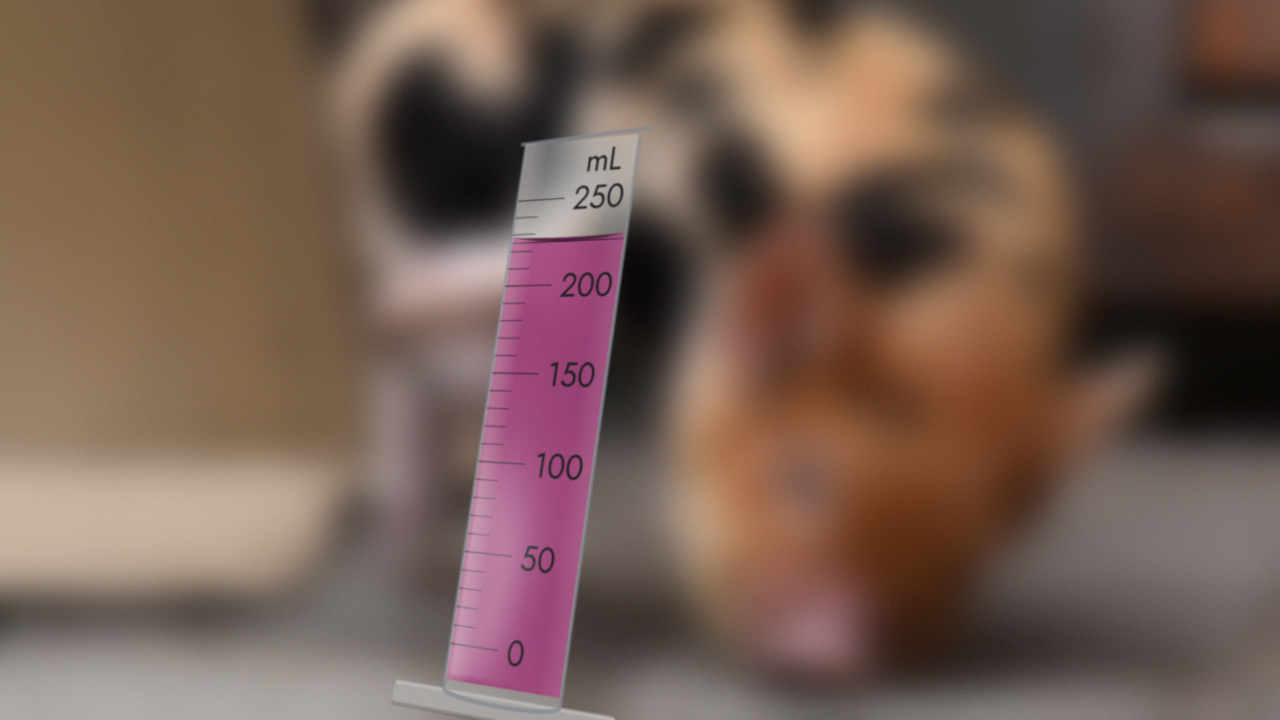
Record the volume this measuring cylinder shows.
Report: 225 mL
